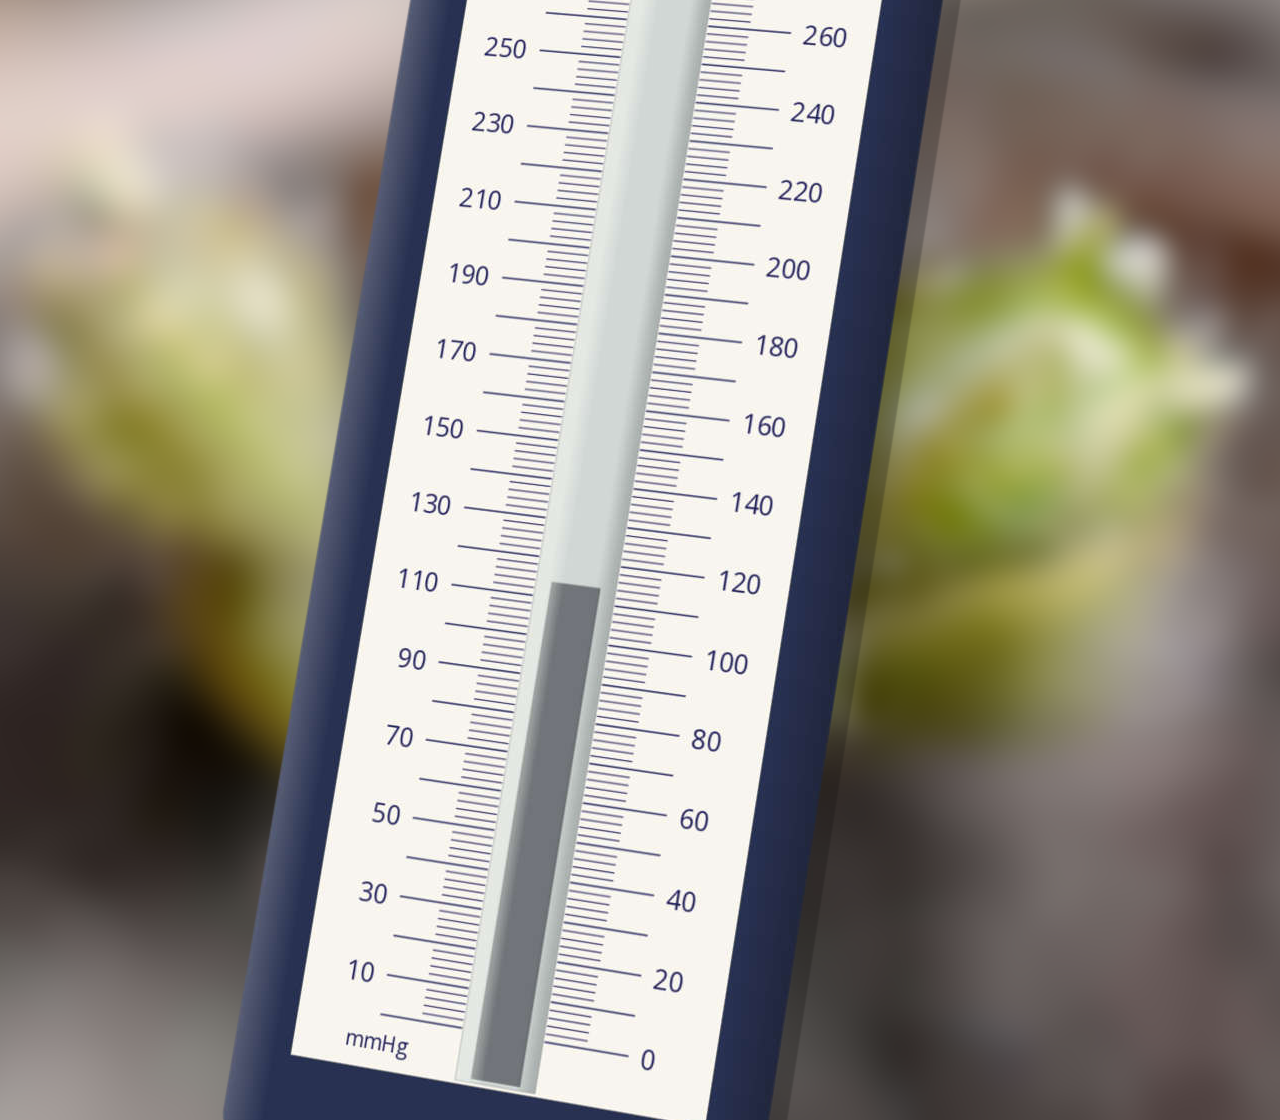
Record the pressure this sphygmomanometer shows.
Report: 114 mmHg
